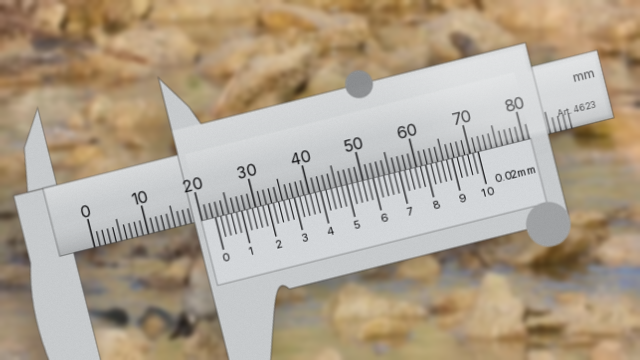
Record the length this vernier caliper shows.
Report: 22.5 mm
